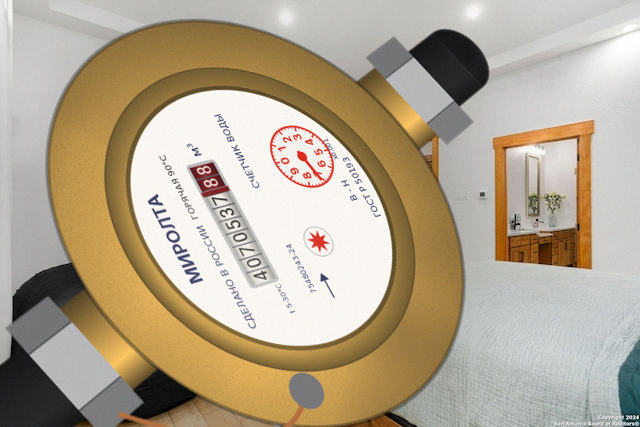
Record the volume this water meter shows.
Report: 4070537.887 m³
